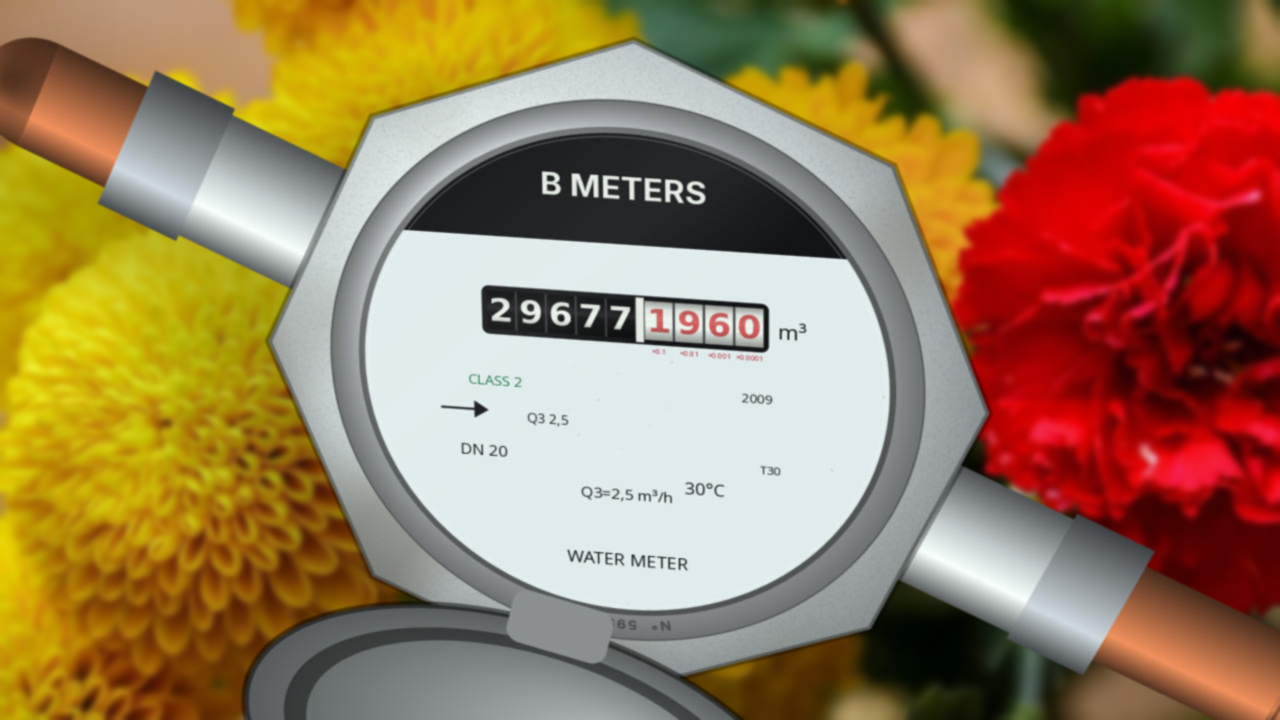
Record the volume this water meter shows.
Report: 29677.1960 m³
